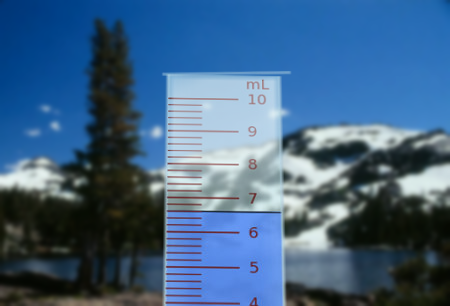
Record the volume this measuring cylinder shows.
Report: 6.6 mL
